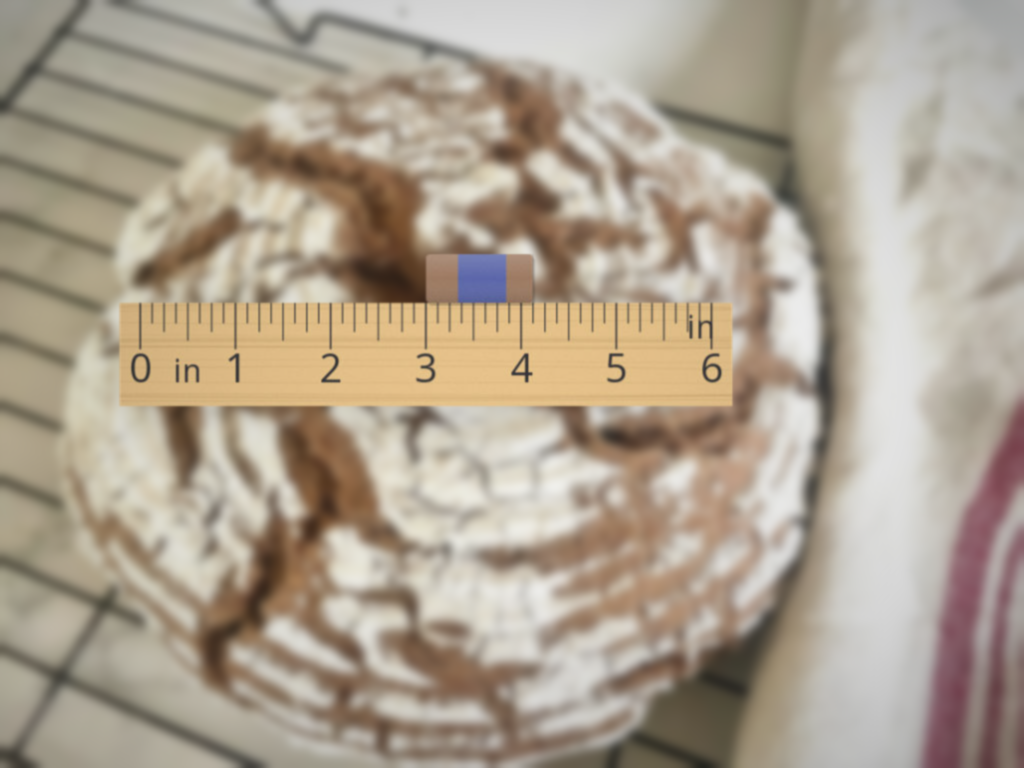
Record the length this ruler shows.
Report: 1.125 in
